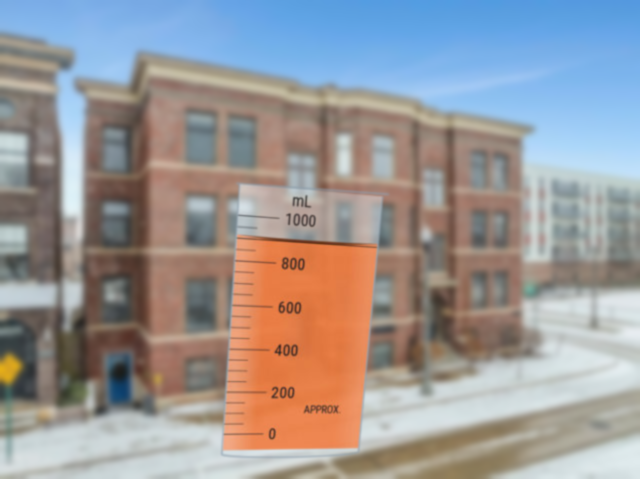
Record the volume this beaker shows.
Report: 900 mL
